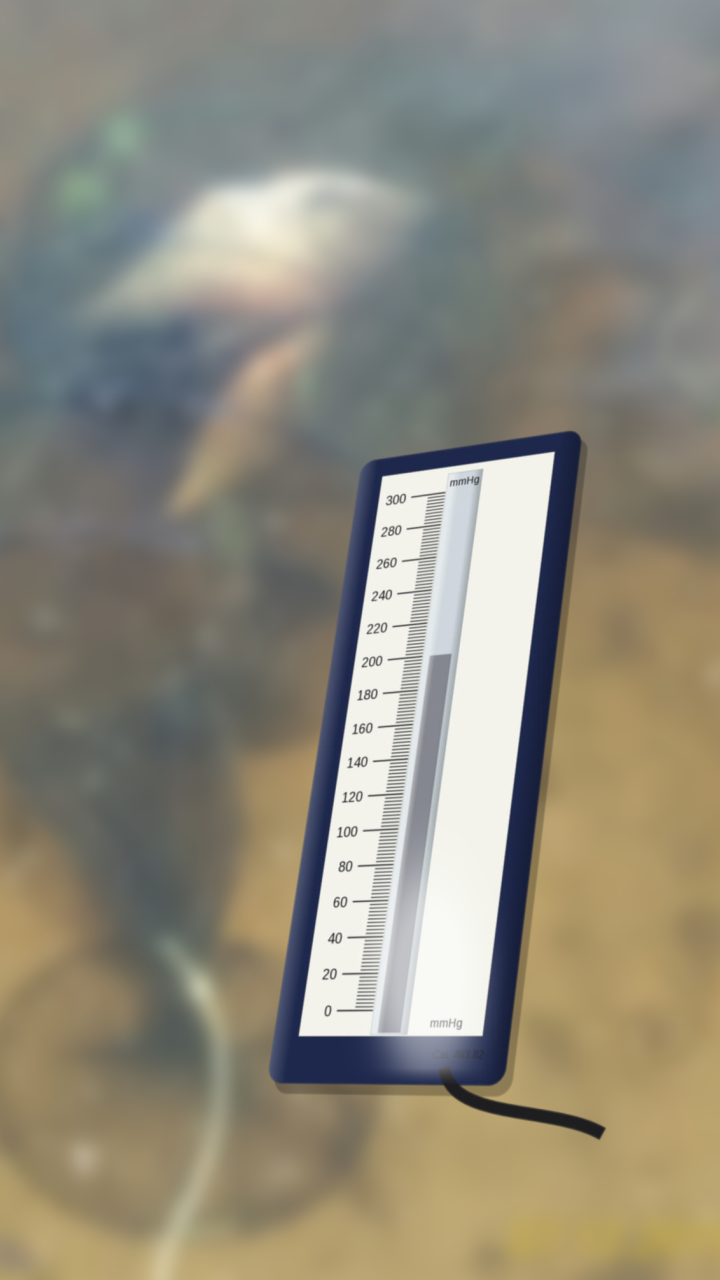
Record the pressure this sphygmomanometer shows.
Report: 200 mmHg
